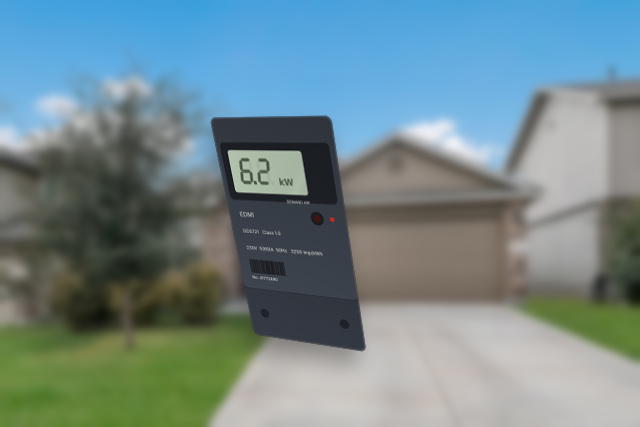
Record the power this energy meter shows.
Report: 6.2 kW
